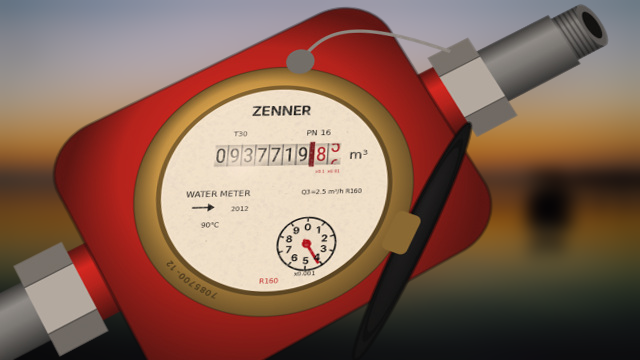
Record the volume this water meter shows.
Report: 937719.854 m³
